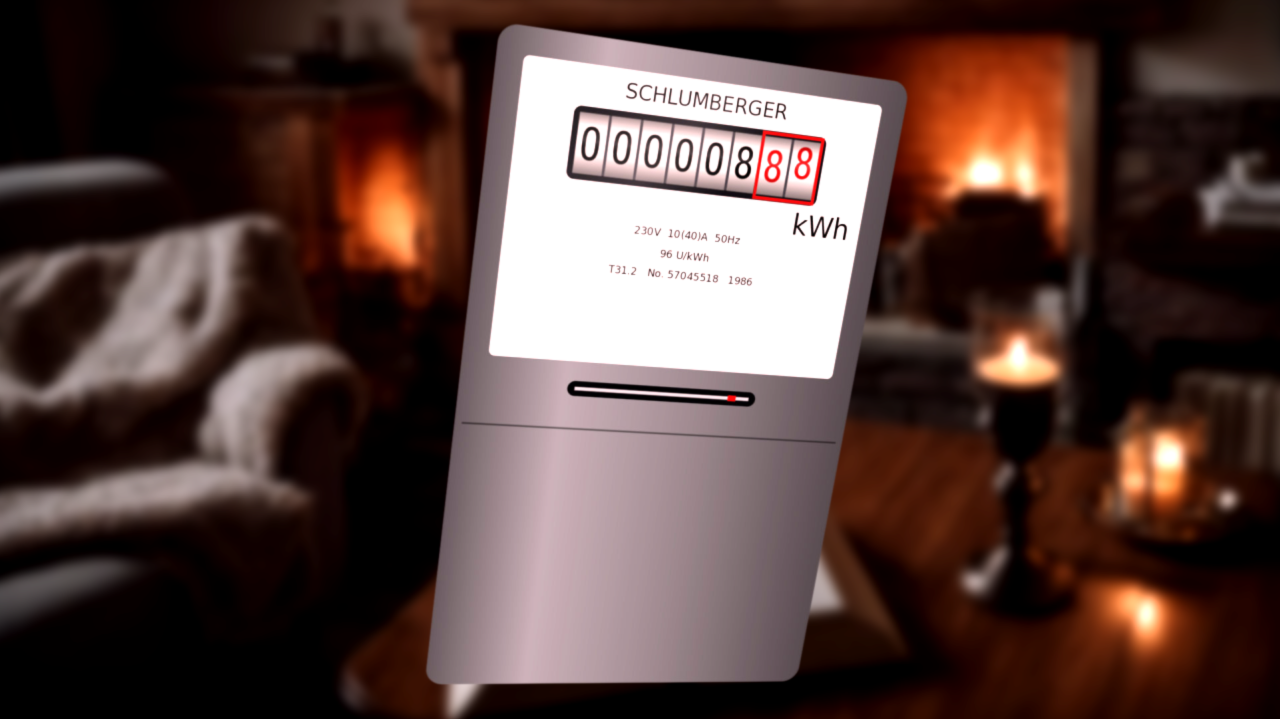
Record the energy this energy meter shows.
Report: 8.88 kWh
